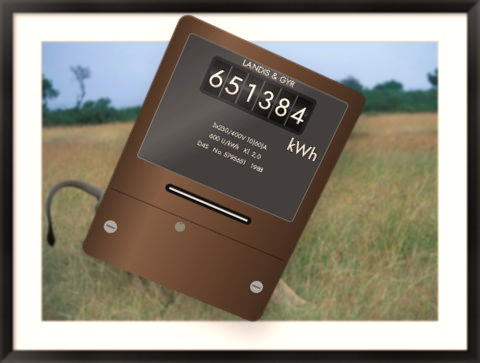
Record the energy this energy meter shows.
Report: 651384 kWh
